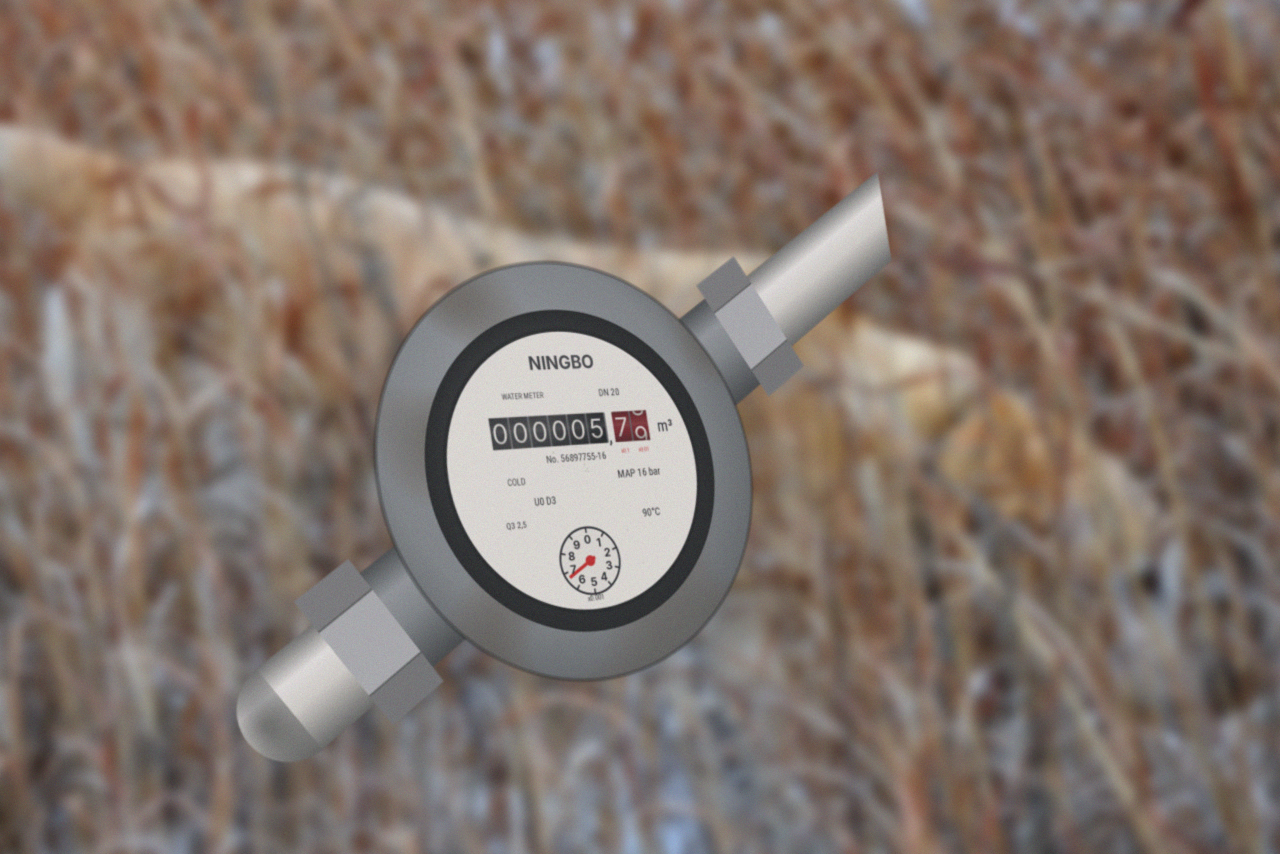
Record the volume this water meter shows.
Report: 5.786 m³
